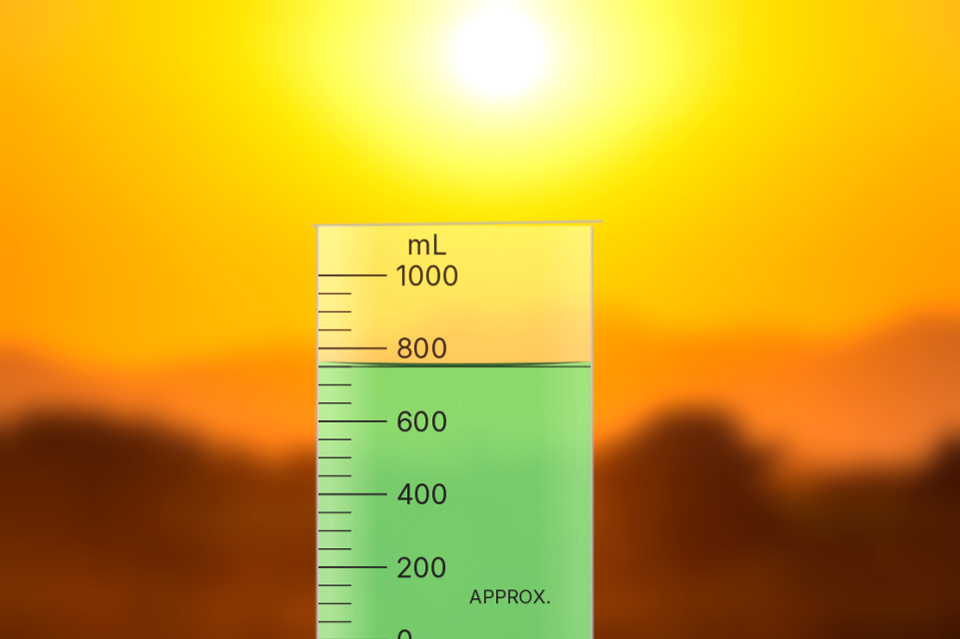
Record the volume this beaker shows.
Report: 750 mL
